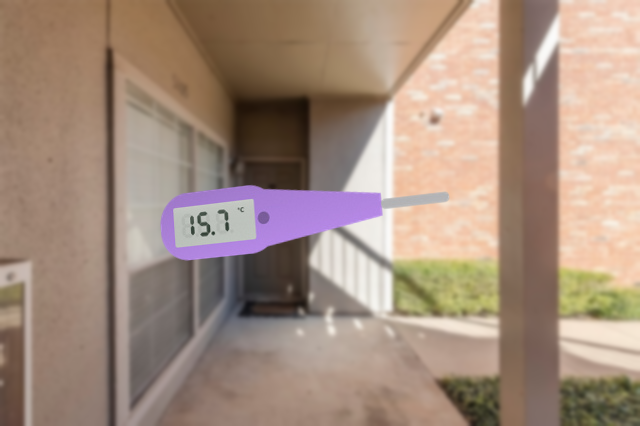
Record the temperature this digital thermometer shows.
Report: 15.7 °C
